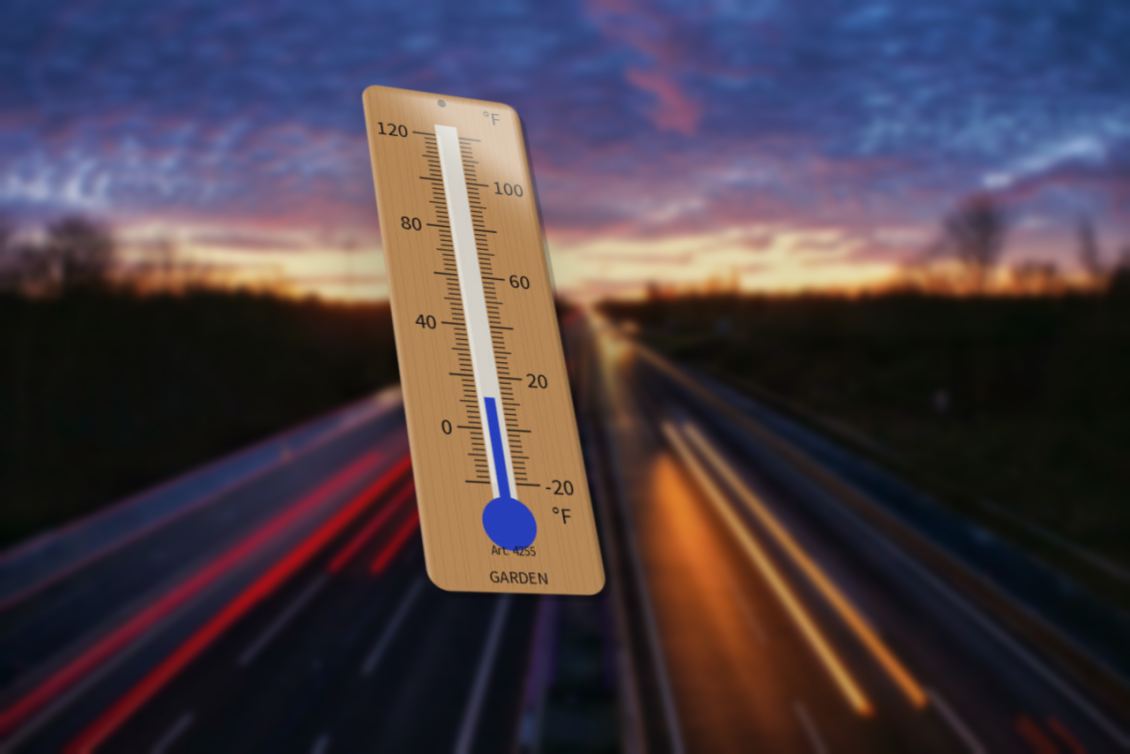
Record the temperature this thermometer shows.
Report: 12 °F
